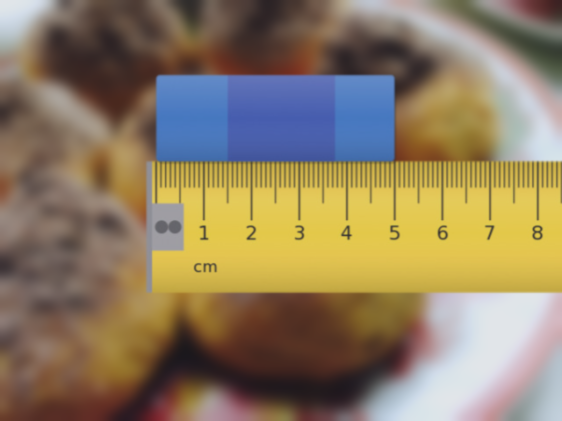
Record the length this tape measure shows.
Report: 5 cm
